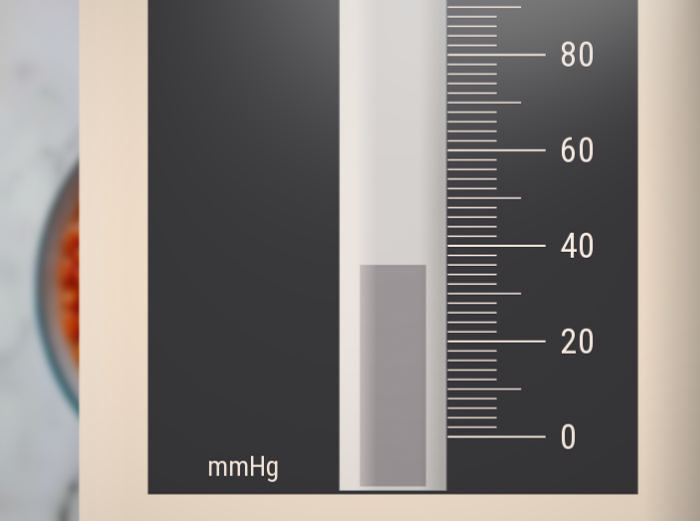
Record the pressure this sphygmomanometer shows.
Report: 36 mmHg
